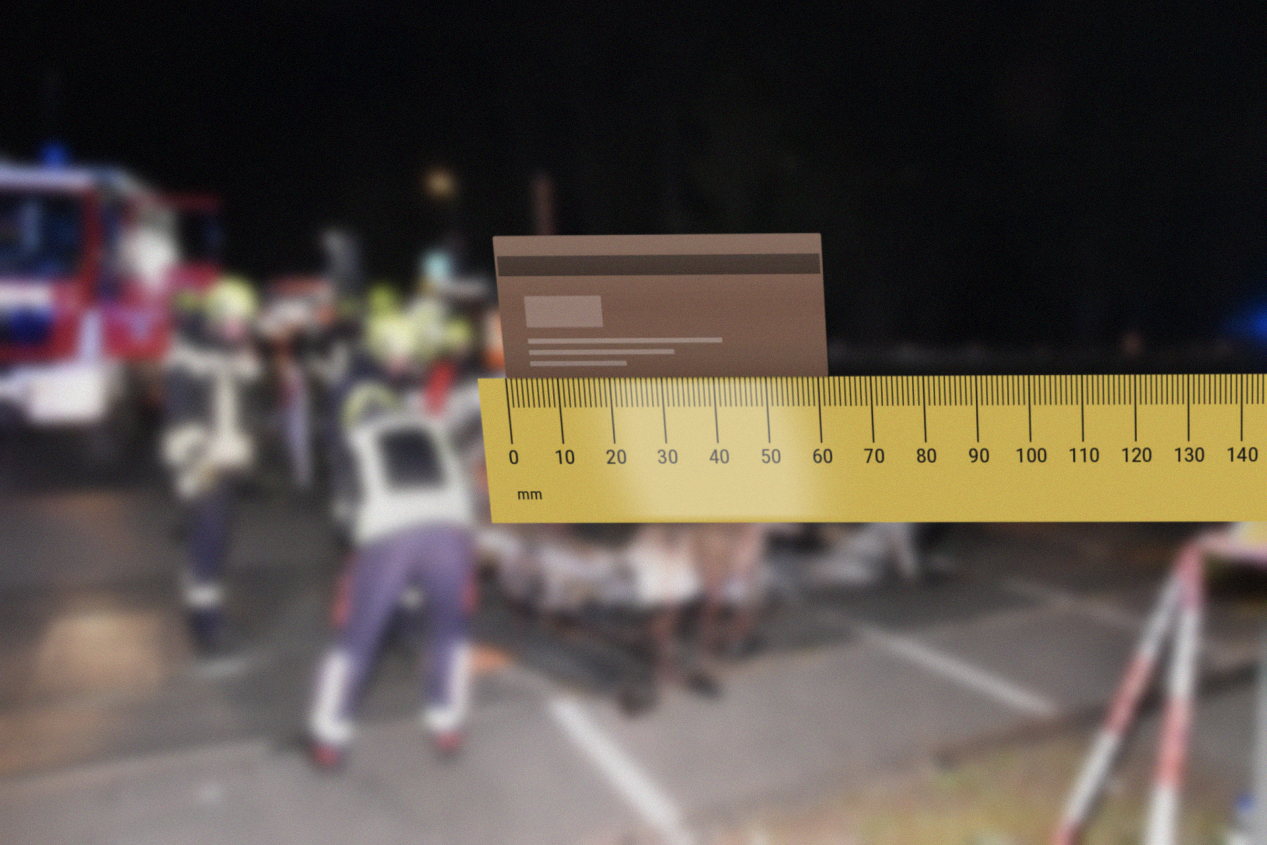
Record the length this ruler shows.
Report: 62 mm
